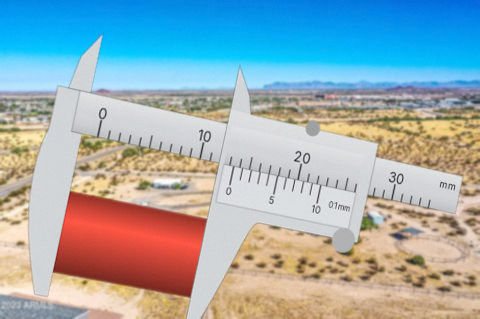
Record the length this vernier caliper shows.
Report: 13.4 mm
